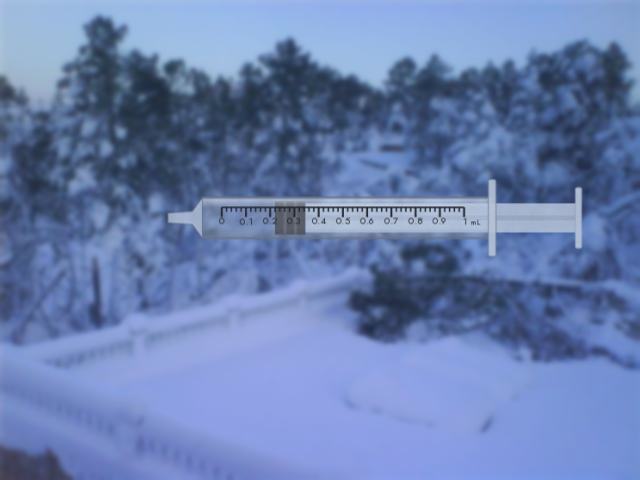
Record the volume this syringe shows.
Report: 0.22 mL
